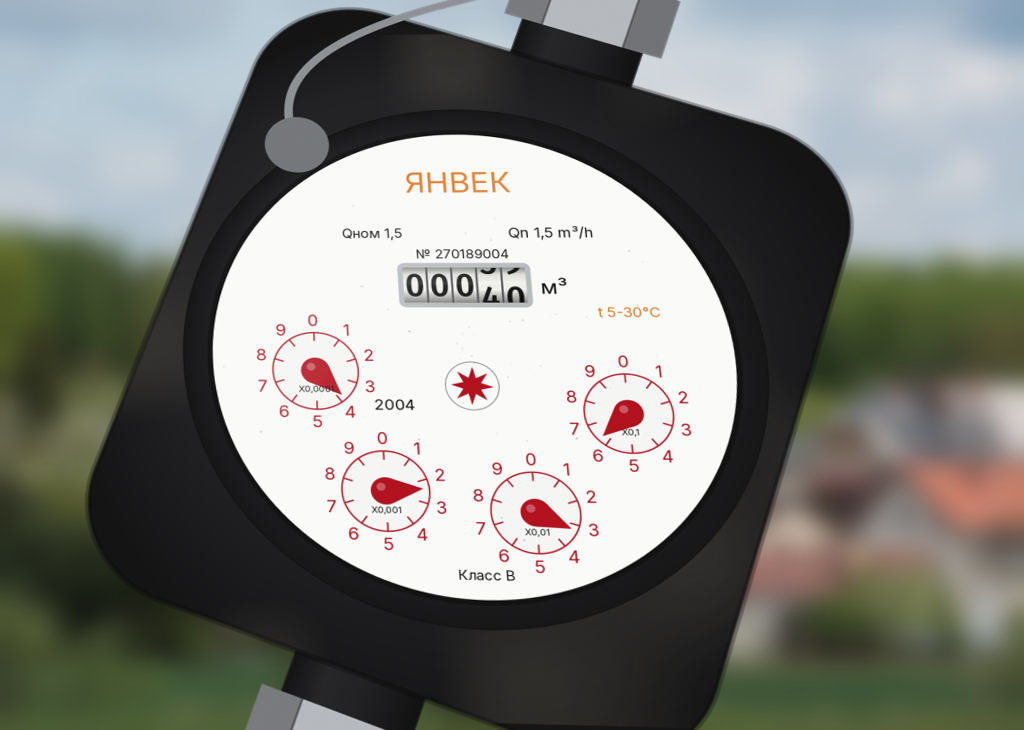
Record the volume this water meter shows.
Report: 39.6323 m³
